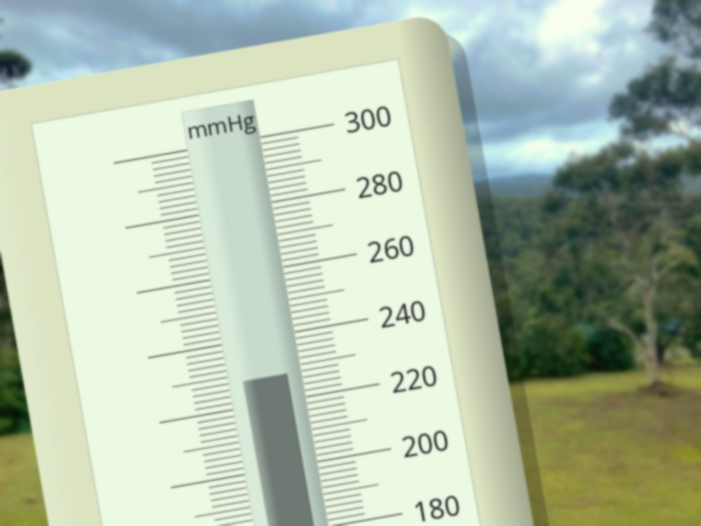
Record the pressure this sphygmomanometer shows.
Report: 228 mmHg
